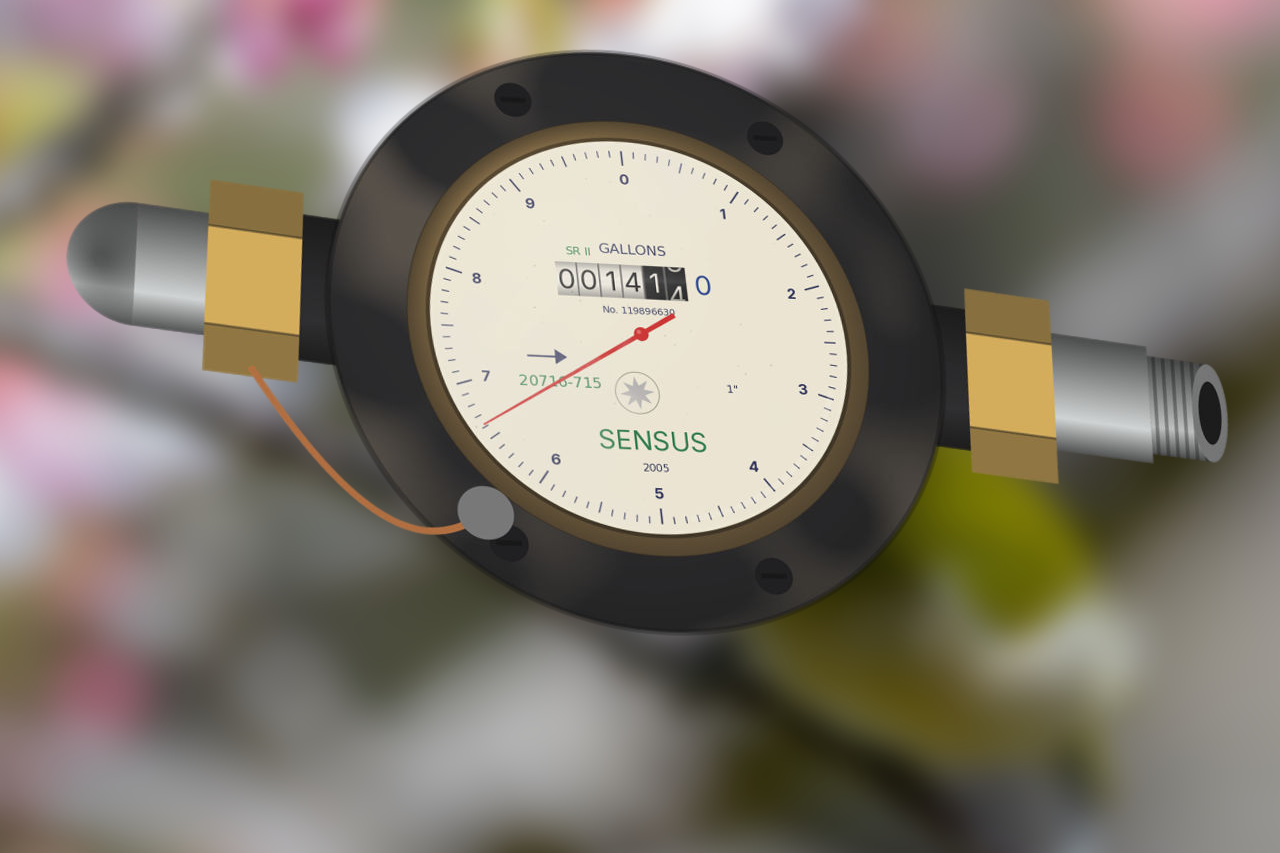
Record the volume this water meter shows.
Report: 14136.6 gal
